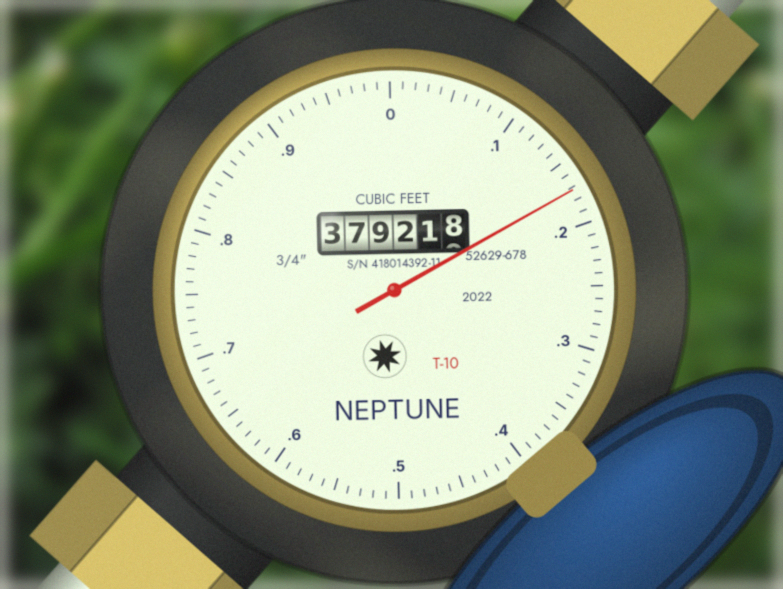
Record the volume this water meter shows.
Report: 379218.17 ft³
